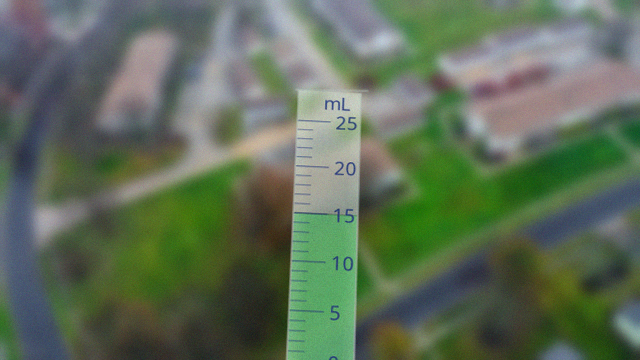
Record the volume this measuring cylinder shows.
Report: 15 mL
